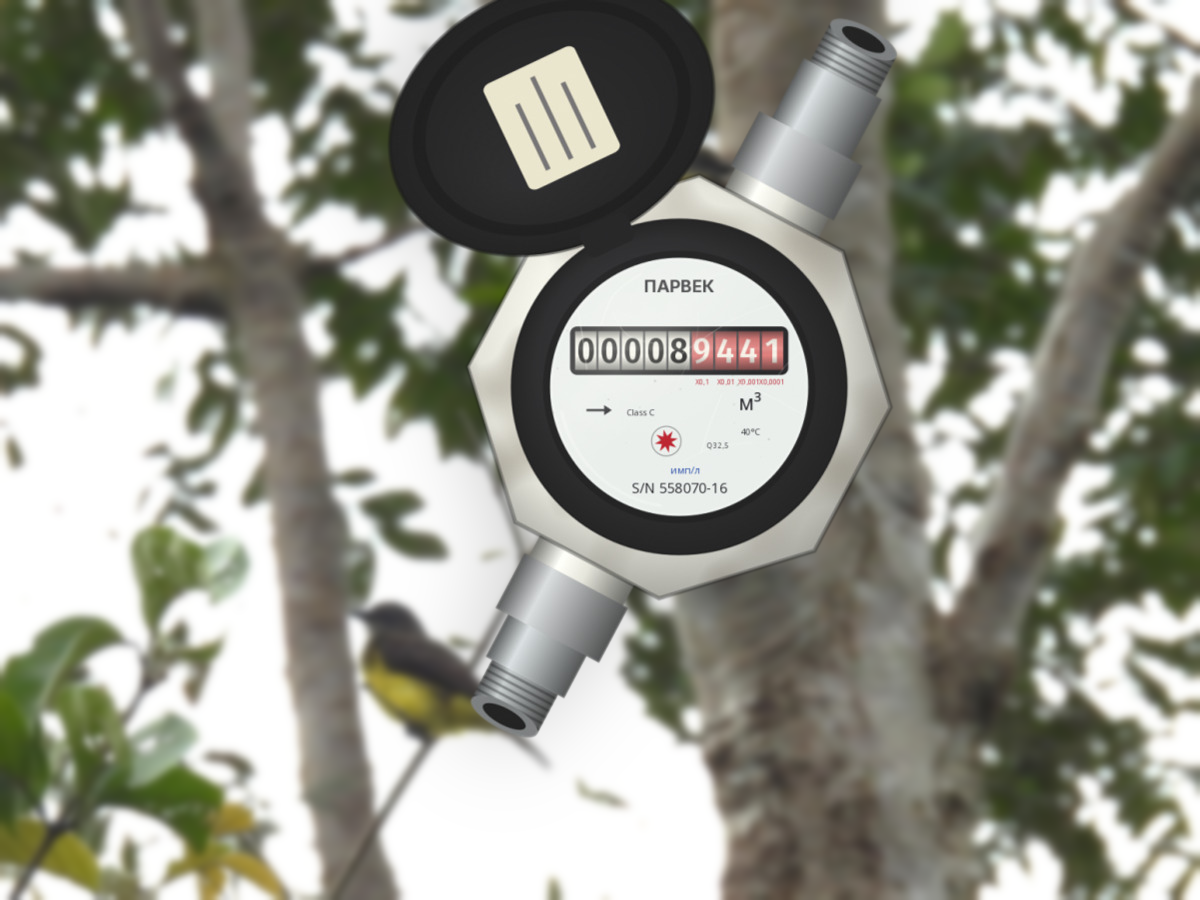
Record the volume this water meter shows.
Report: 8.9441 m³
